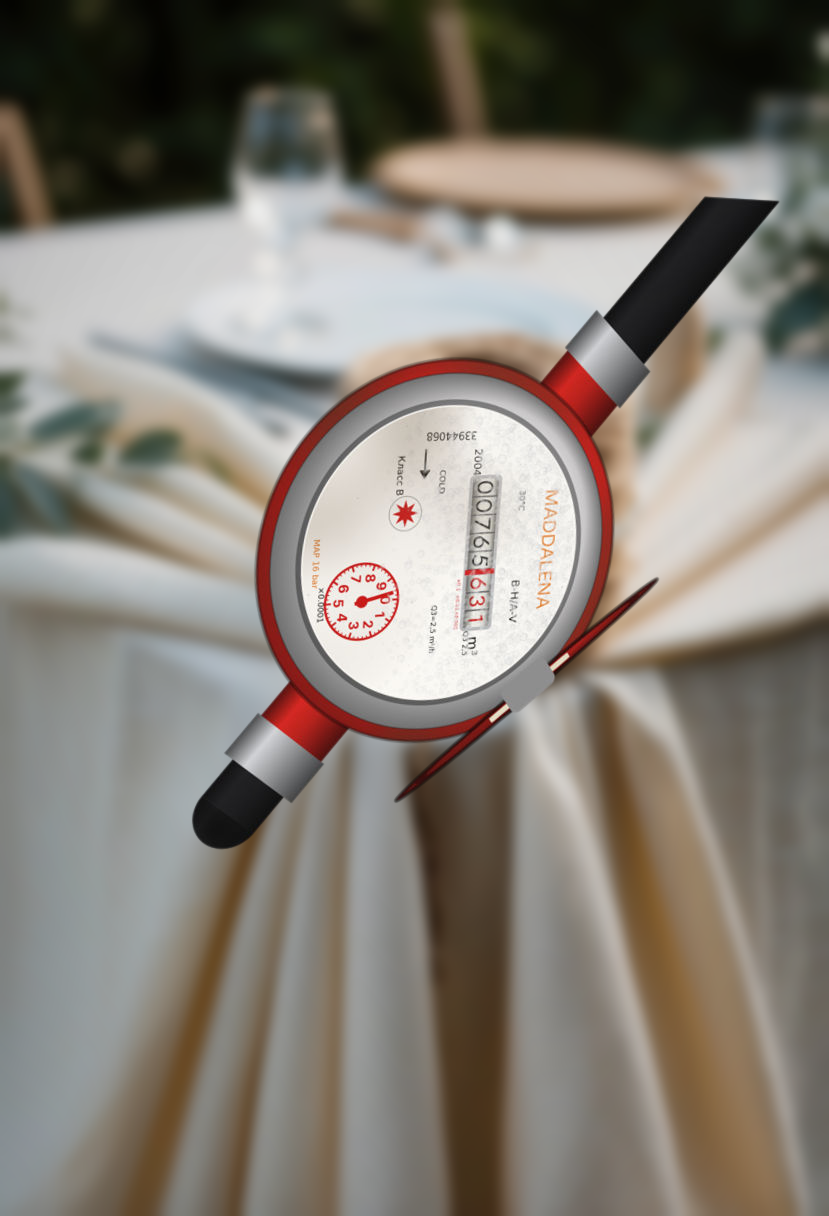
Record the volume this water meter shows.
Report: 765.6309 m³
